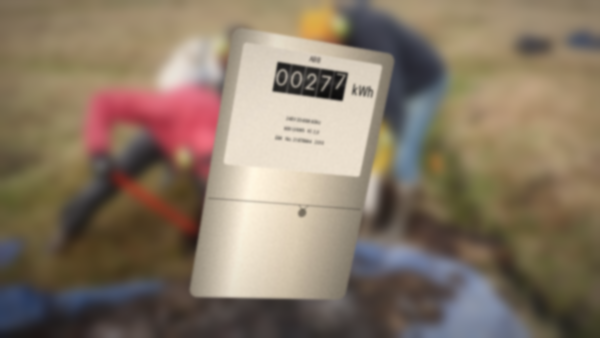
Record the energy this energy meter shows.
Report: 277 kWh
